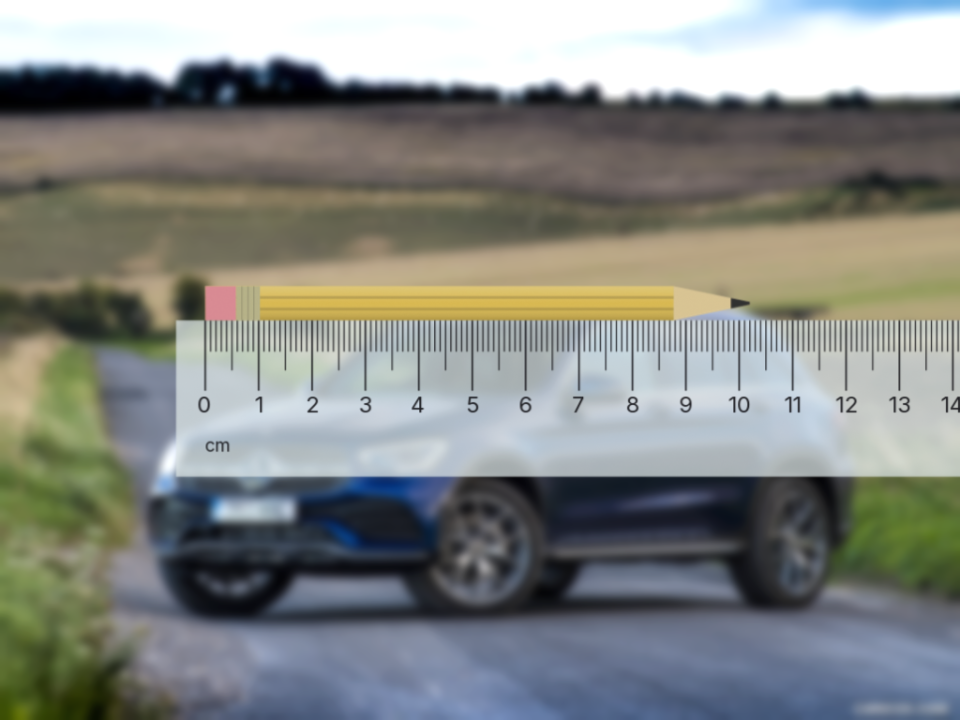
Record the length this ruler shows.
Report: 10.2 cm
